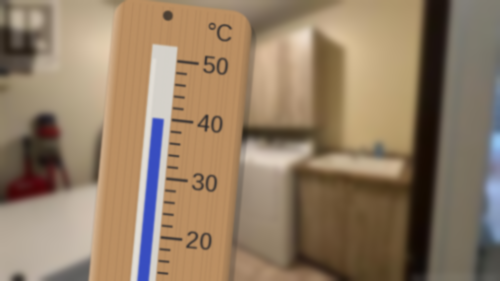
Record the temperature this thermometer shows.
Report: 40 °C
